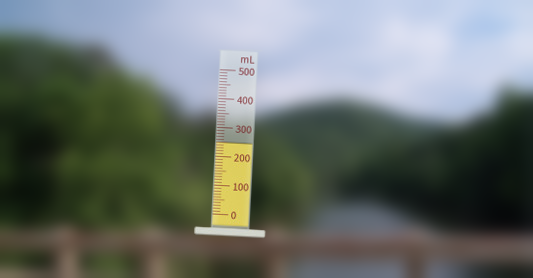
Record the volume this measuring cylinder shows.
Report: 250 mL
